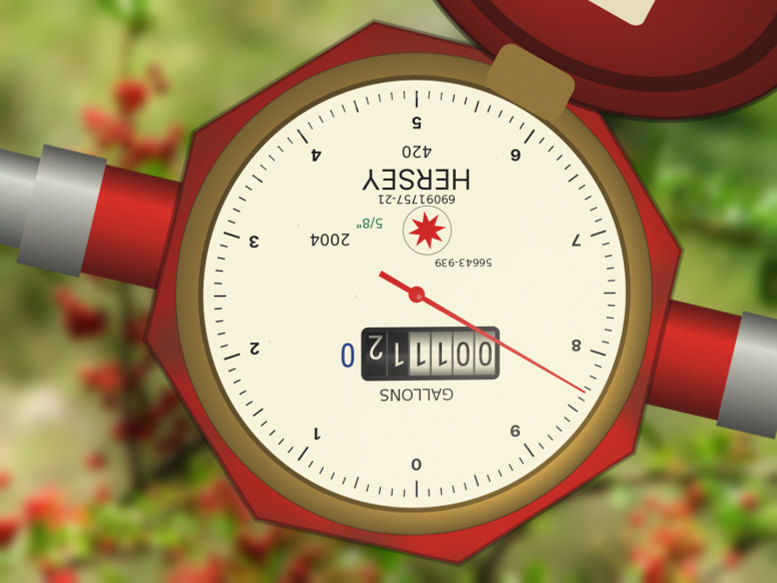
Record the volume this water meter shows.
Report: 11118.3 gal
